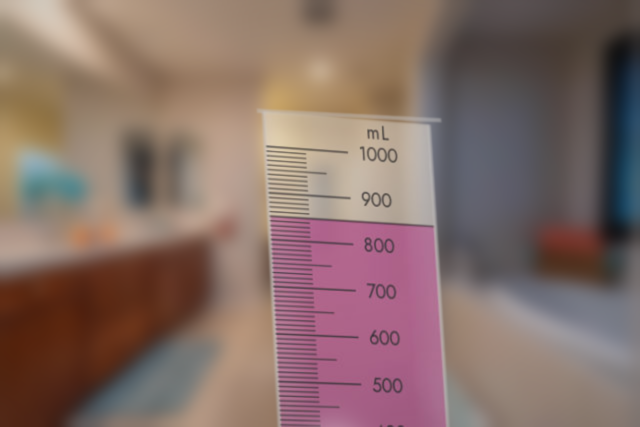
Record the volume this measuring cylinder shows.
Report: 850 mL
